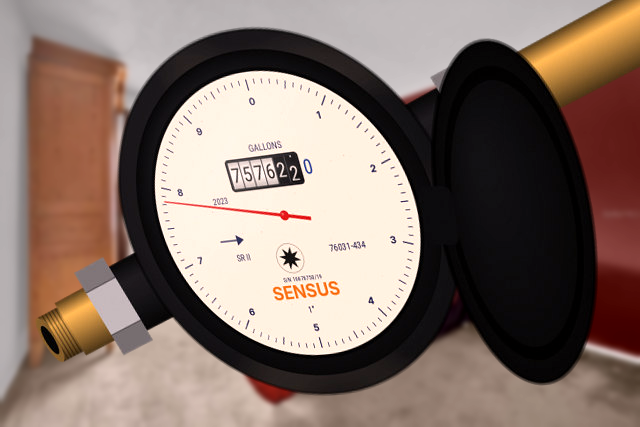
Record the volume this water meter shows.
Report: 7576217.8 gal
